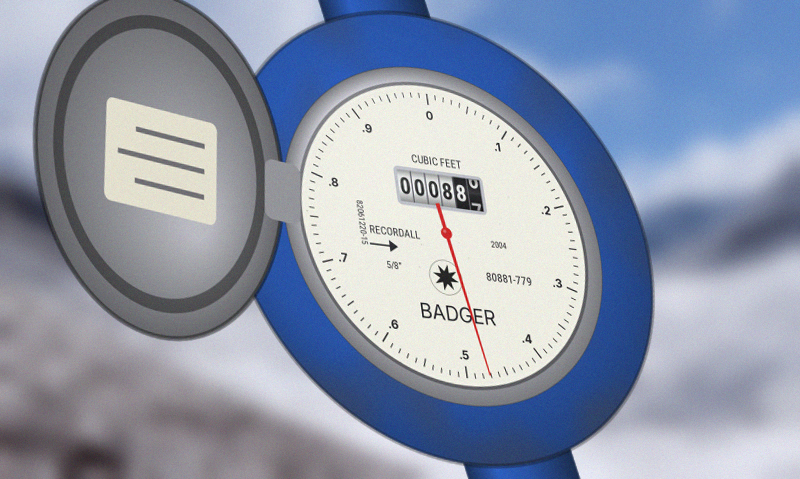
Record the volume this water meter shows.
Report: 886.47 ft³
